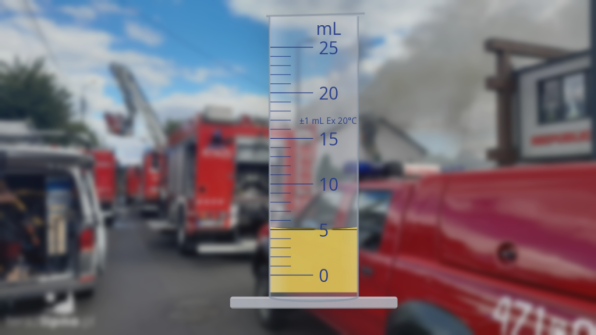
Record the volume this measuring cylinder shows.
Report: 5 mL
